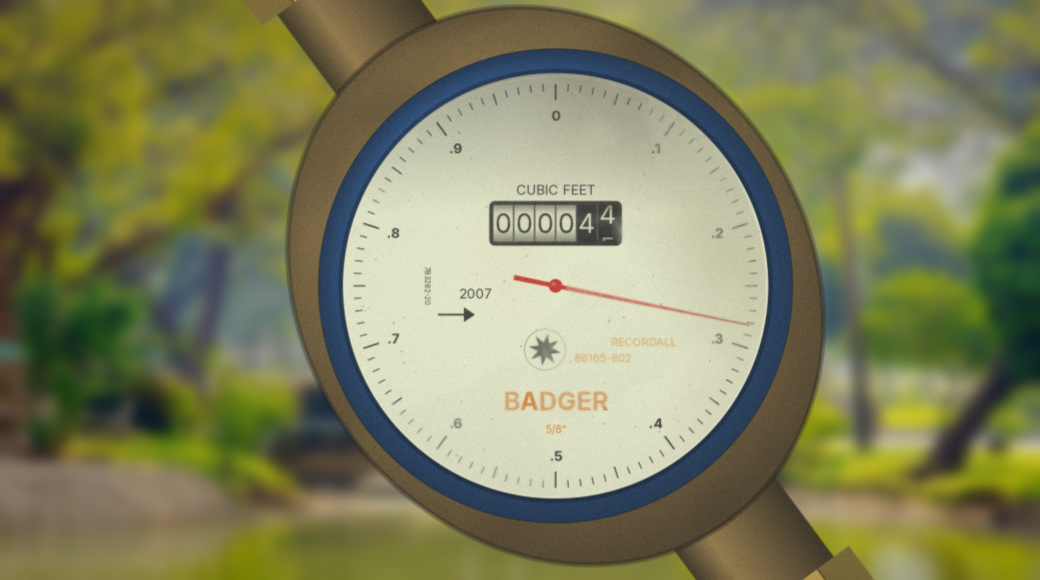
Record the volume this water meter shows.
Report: 44.28 ft³
